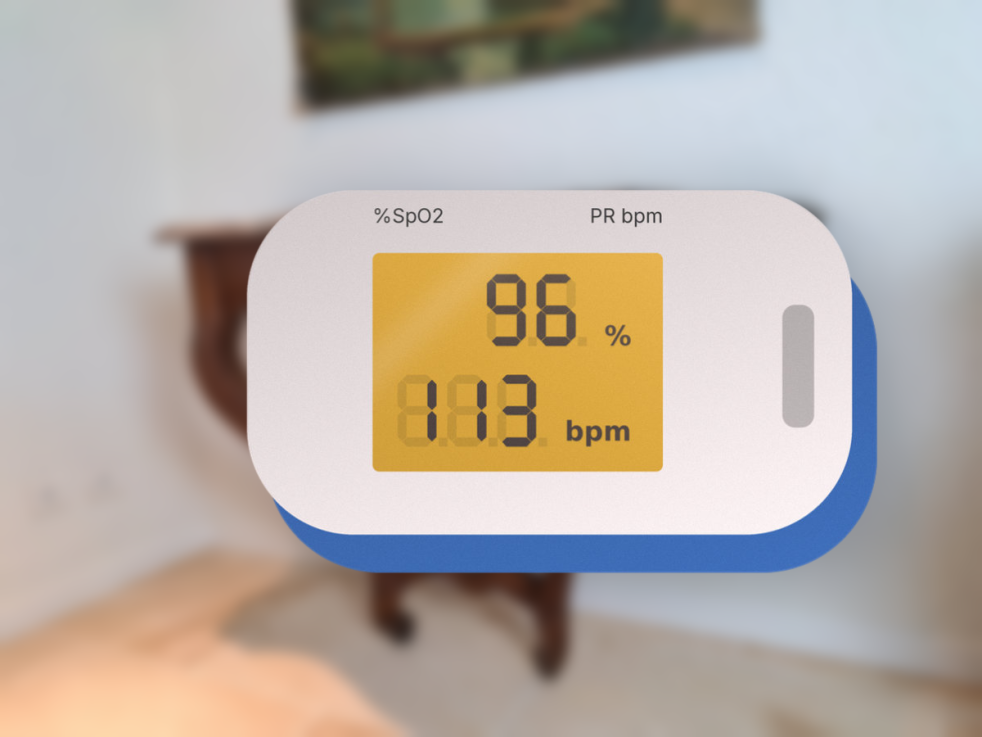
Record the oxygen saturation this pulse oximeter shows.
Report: 96 %
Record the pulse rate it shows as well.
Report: 113 bpm
